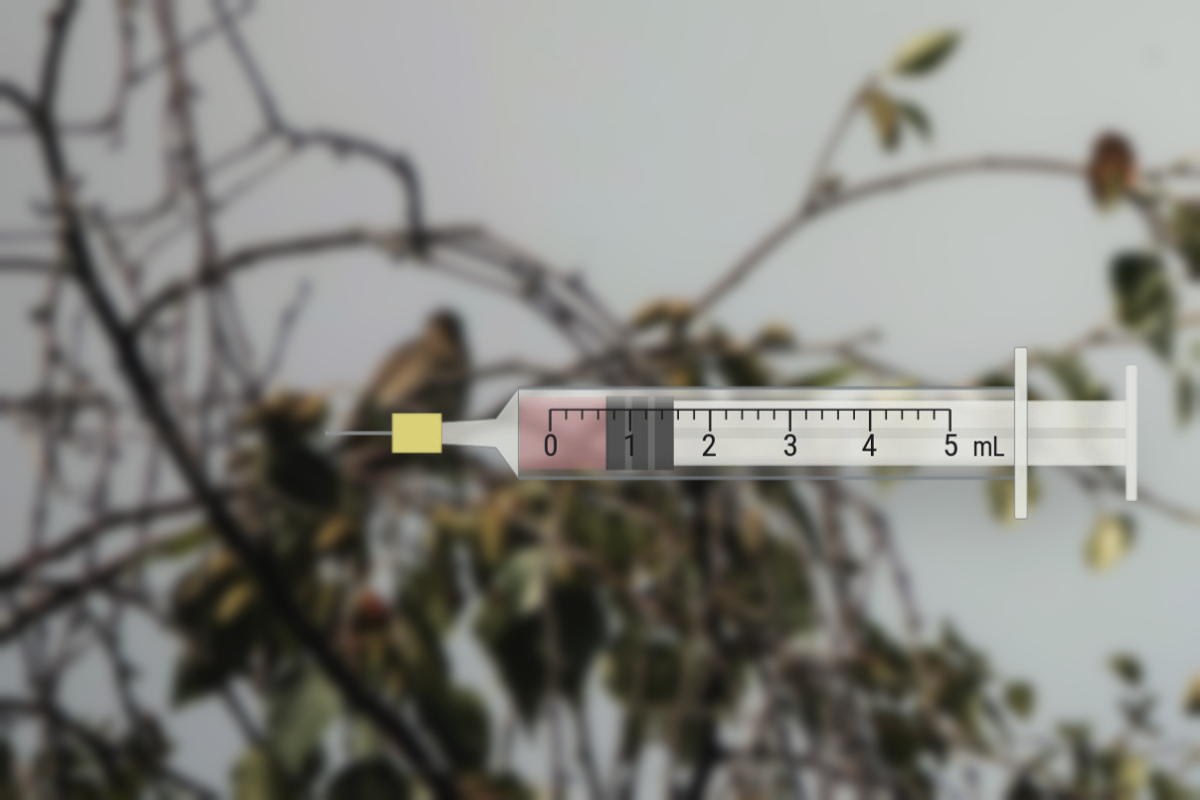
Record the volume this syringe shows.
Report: 0.7 mL
